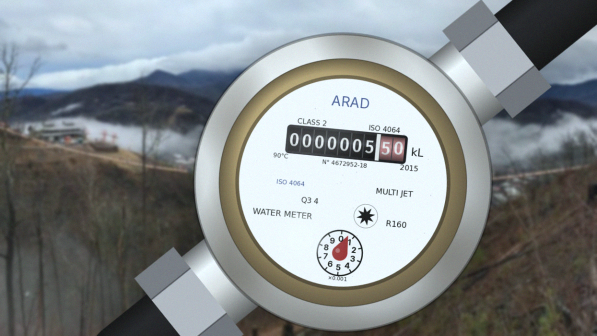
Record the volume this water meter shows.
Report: 5.500 kL
